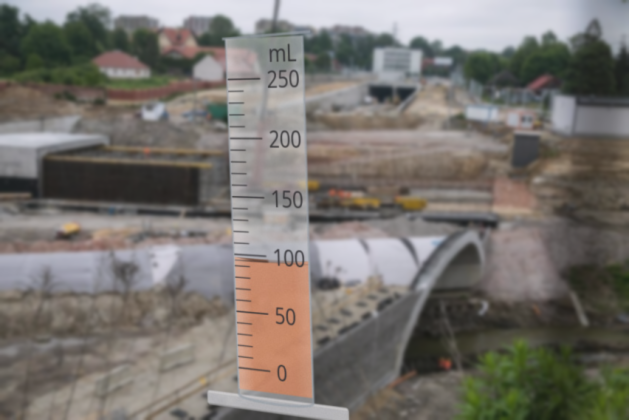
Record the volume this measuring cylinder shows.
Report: 95 mL
